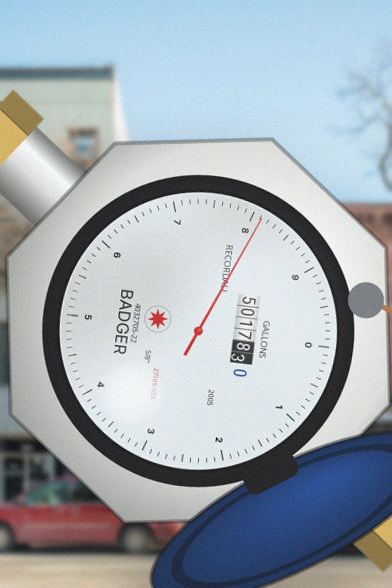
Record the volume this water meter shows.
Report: 5017828.1 gal
